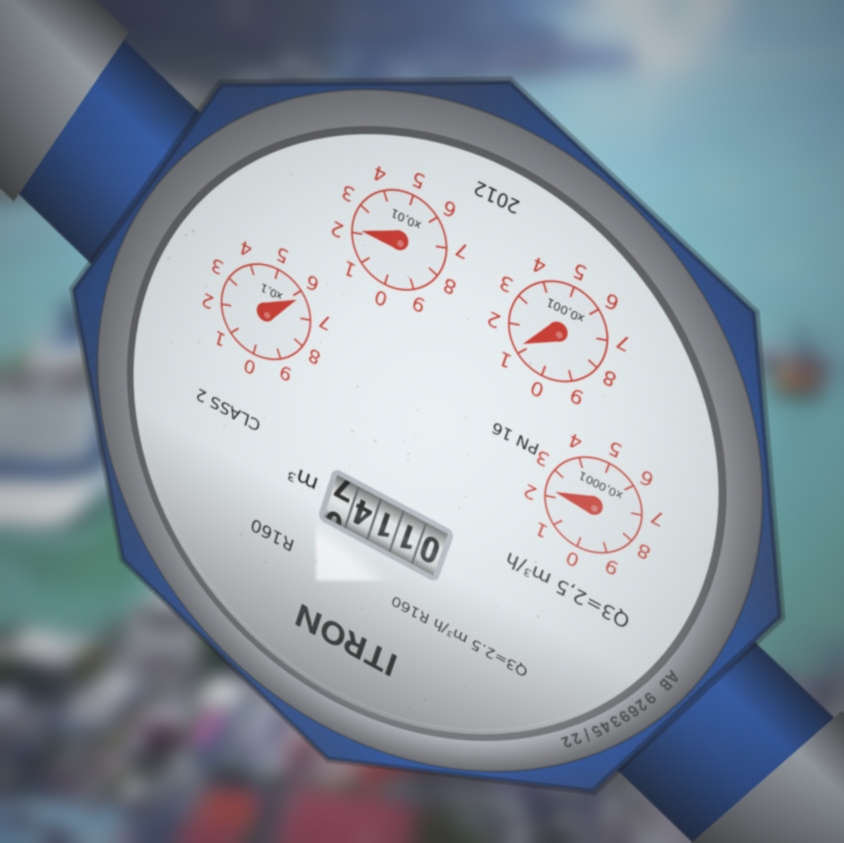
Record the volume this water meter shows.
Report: 1146.6212 m³
